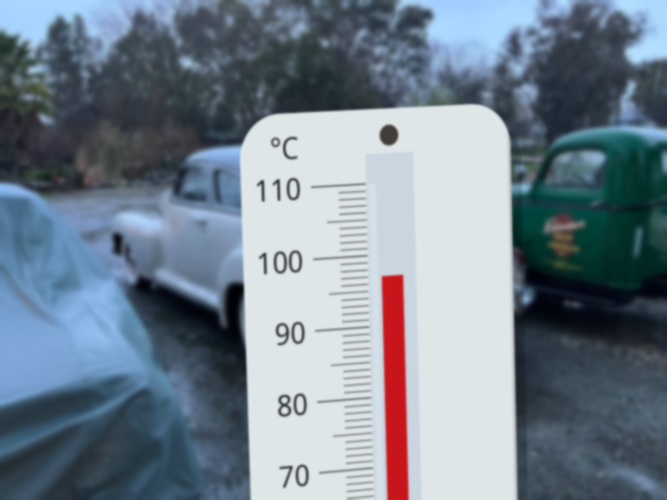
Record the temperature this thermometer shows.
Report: 97 °C
